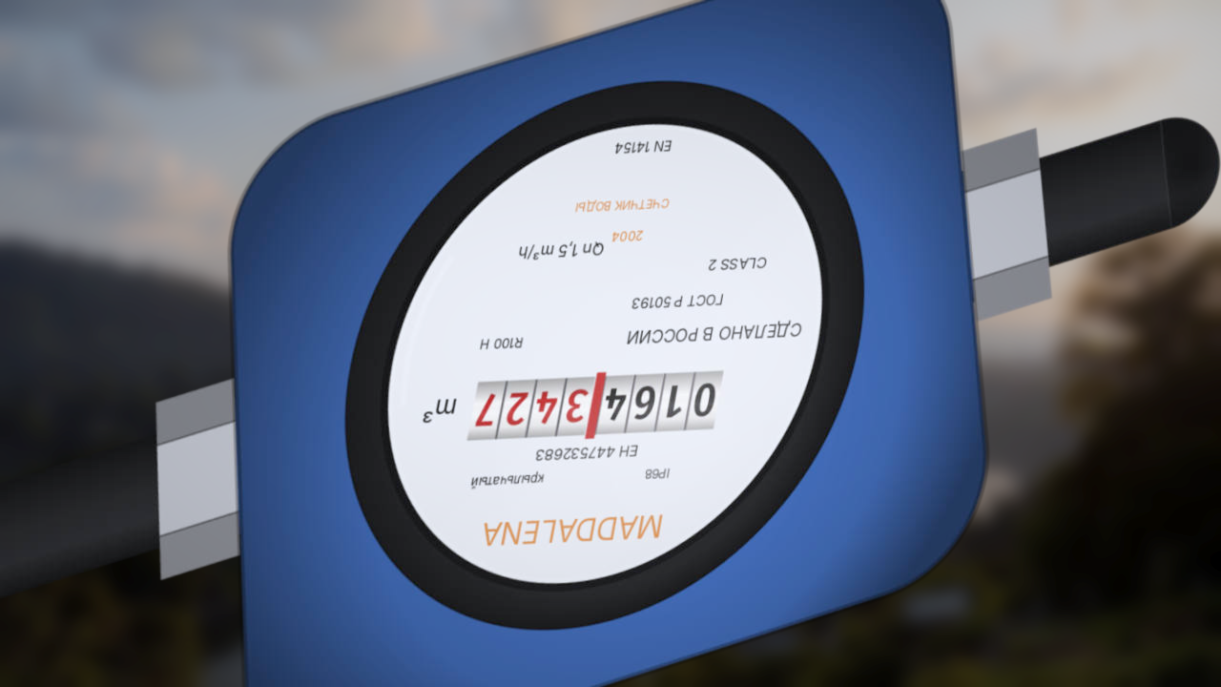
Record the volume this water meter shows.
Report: 164.3427 m³
